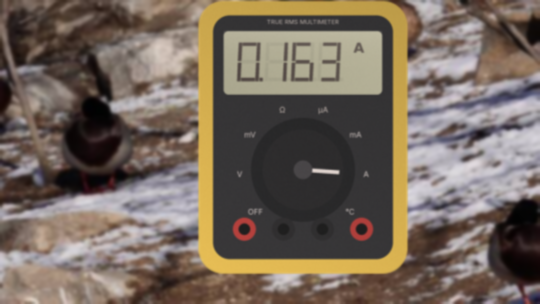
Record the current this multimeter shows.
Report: 0.163 A
